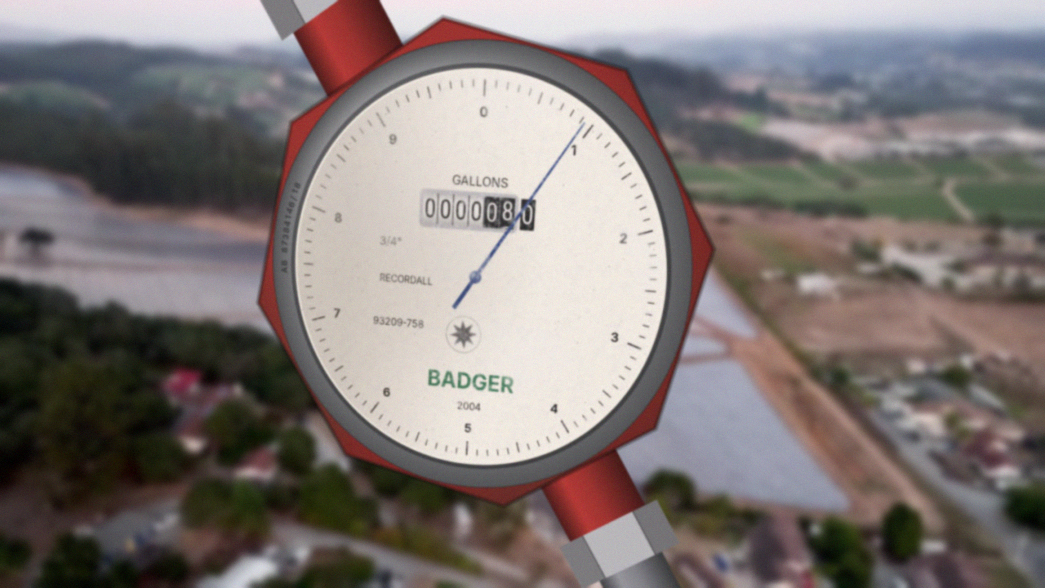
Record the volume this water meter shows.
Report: 80.9 gal
